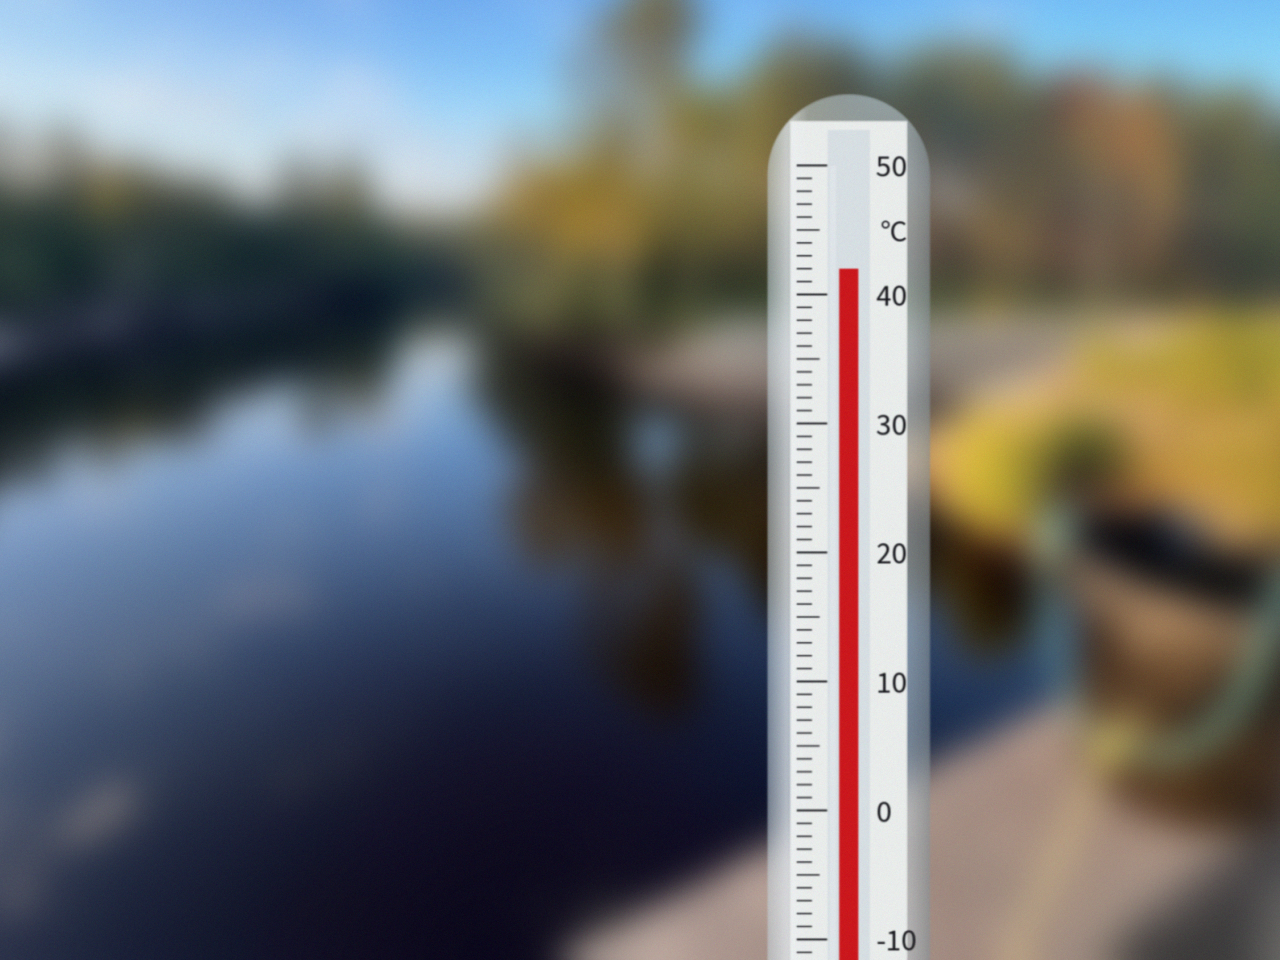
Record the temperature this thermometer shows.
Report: 42 °C
